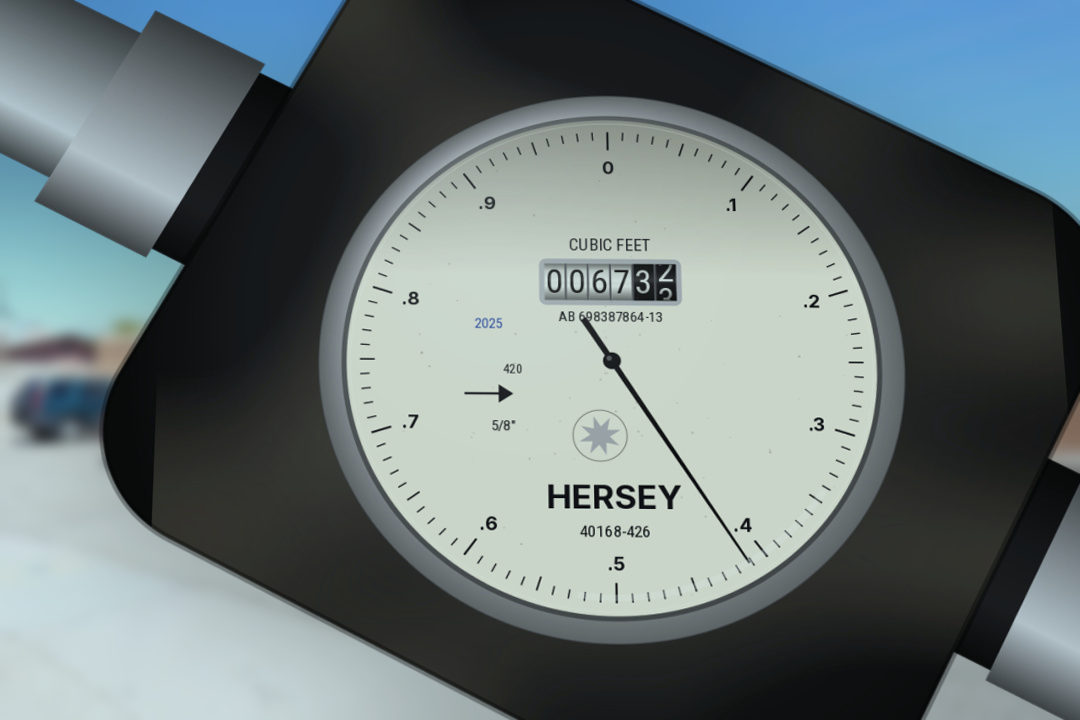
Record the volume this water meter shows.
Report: 6732.41 ft³
